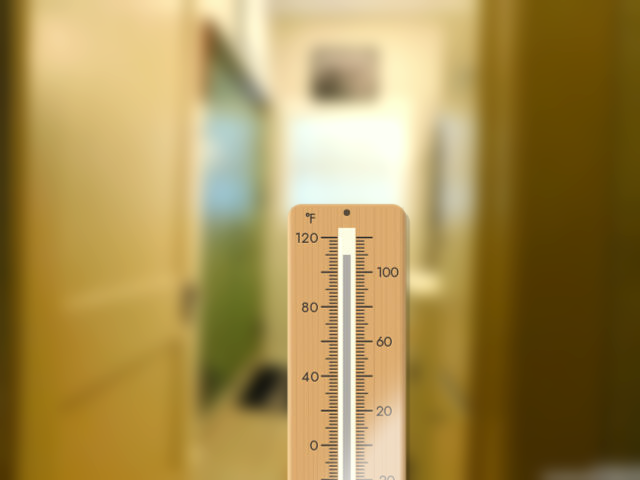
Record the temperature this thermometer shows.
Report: 110 °F
